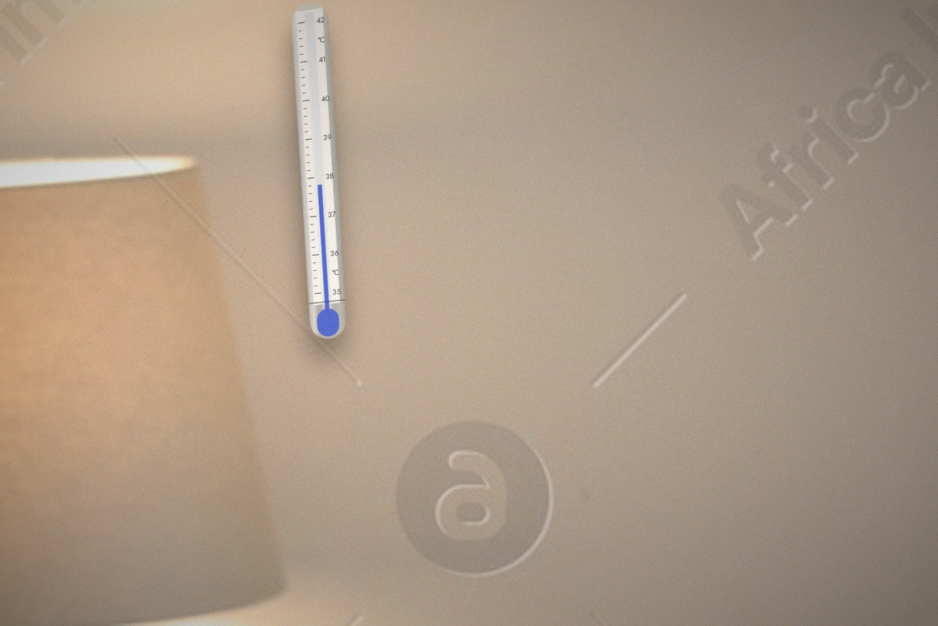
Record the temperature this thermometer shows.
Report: 37.8 °C
